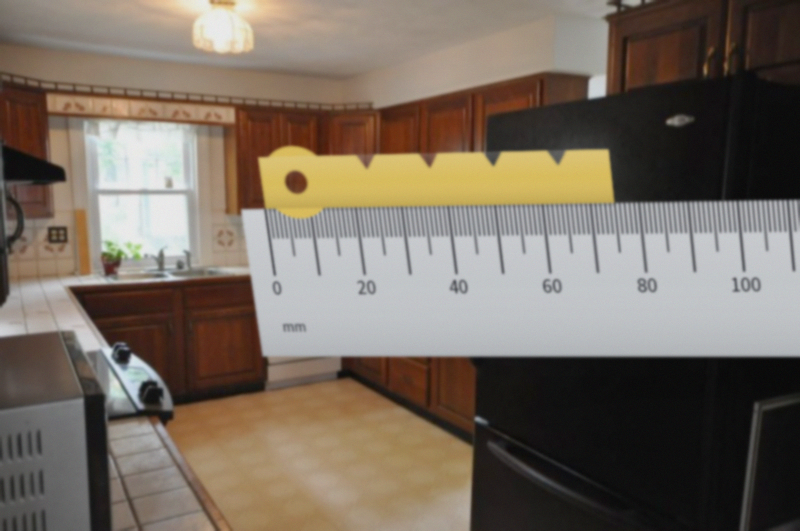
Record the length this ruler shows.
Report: 75 mm
